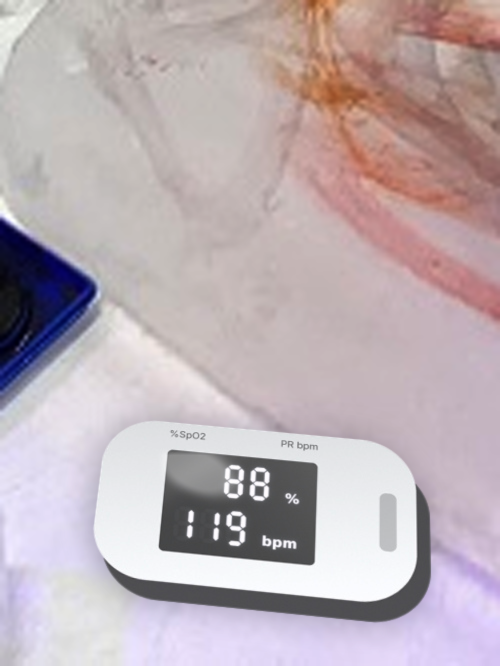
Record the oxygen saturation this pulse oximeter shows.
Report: 88 %
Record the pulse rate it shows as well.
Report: 119 bpm
